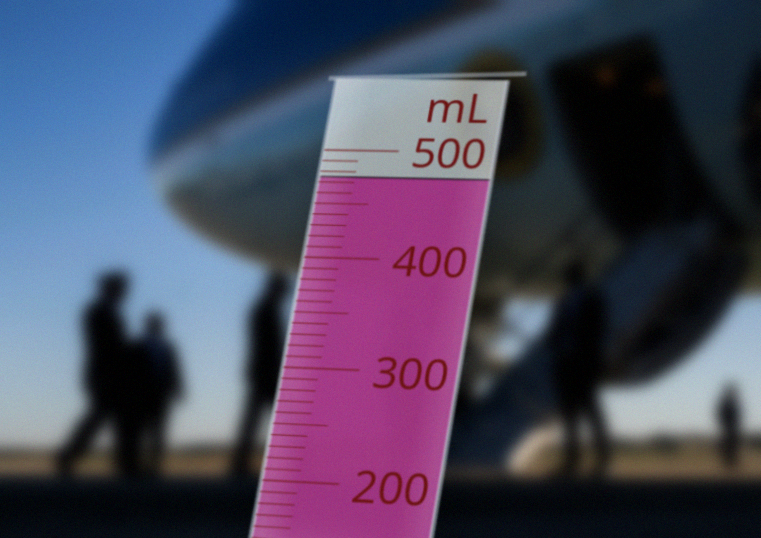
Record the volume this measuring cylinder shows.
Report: 475 mL
